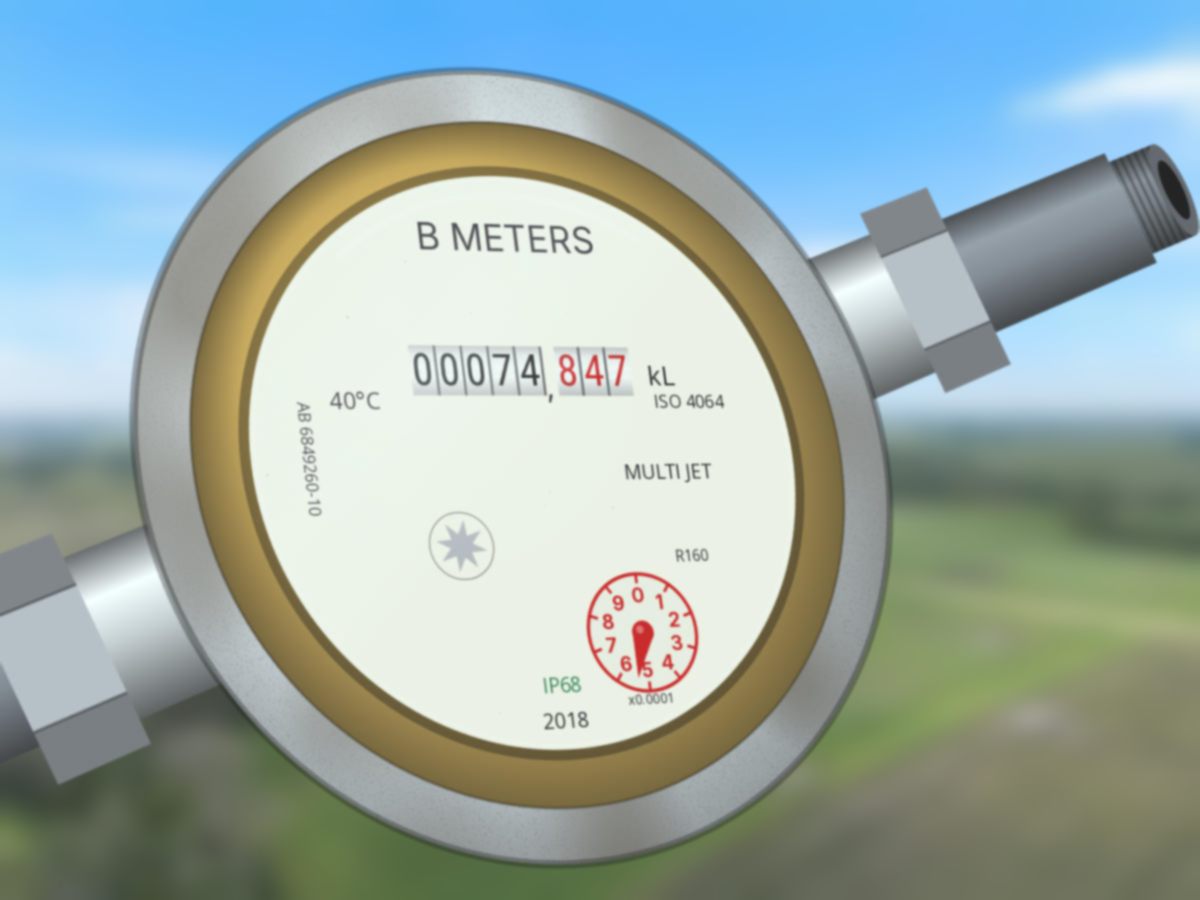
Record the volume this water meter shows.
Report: 74.8475 kL
